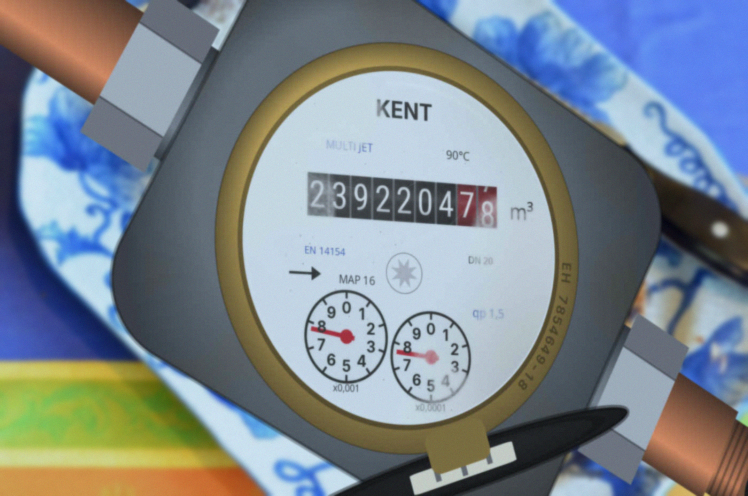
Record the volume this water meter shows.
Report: 2392204.7777 m³
